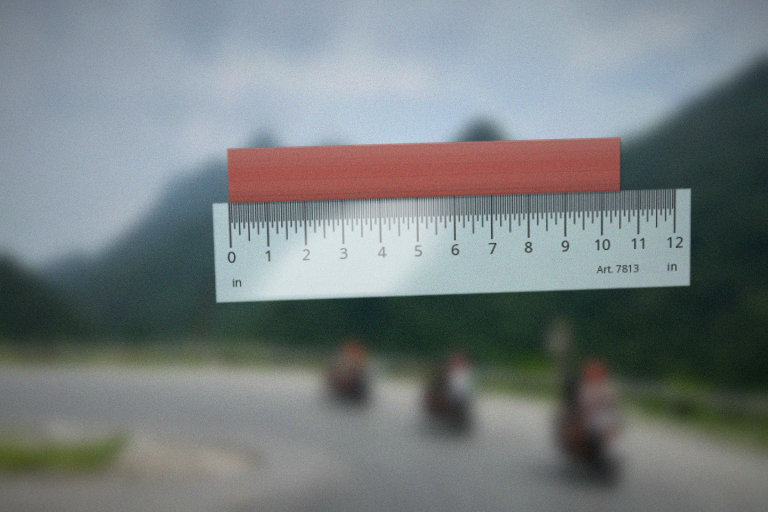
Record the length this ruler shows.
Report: 10.5 in
